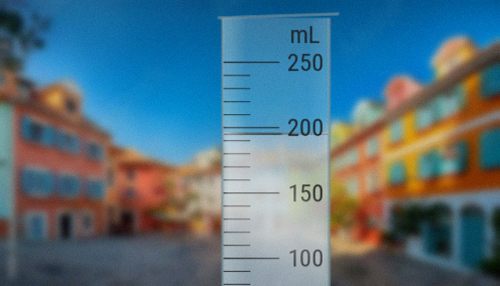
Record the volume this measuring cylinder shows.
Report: 195 mL
